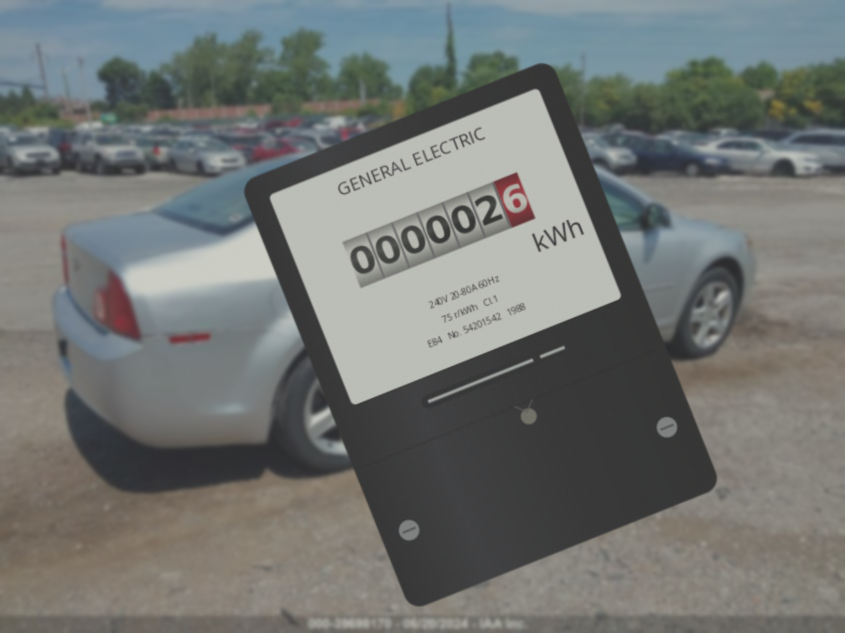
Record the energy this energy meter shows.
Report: 2.6 kWh
